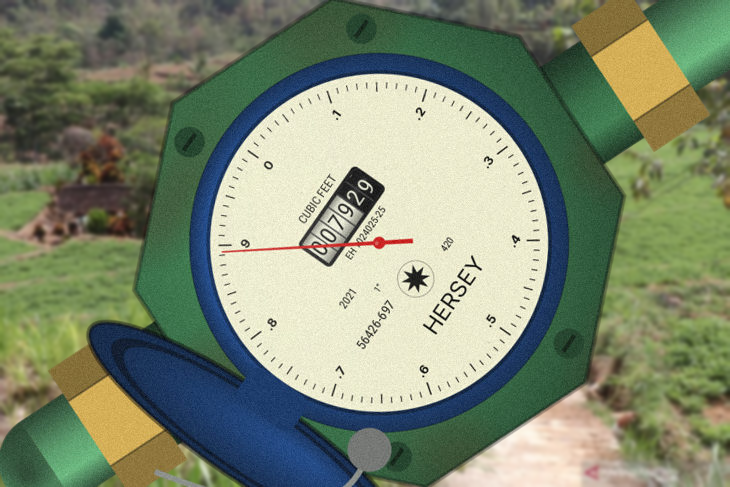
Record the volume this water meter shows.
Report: 7928.89 ft³
